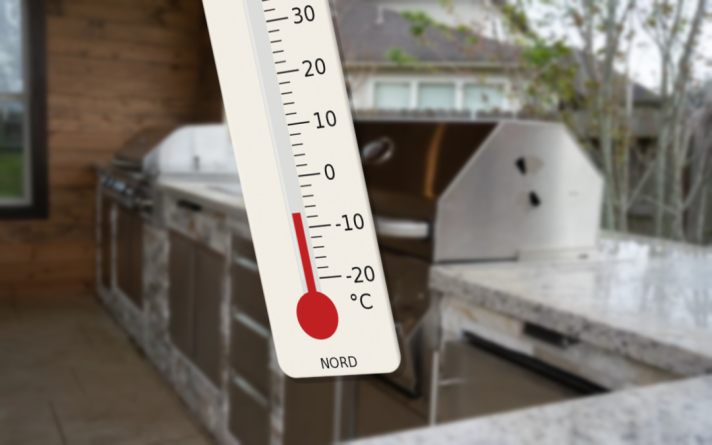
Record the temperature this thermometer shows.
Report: -7 °C
